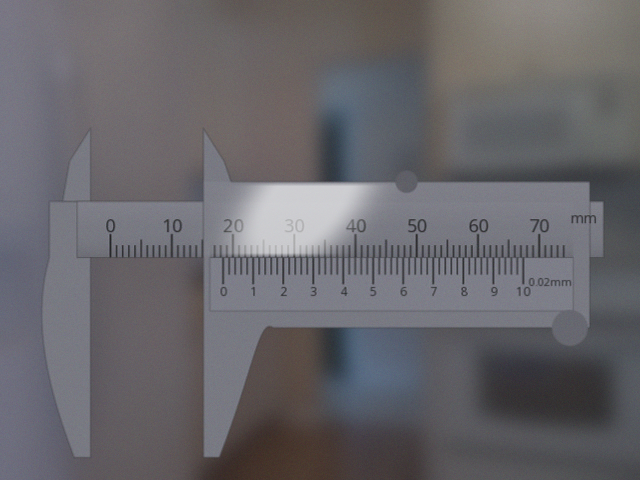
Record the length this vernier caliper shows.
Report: 18.4 mm
